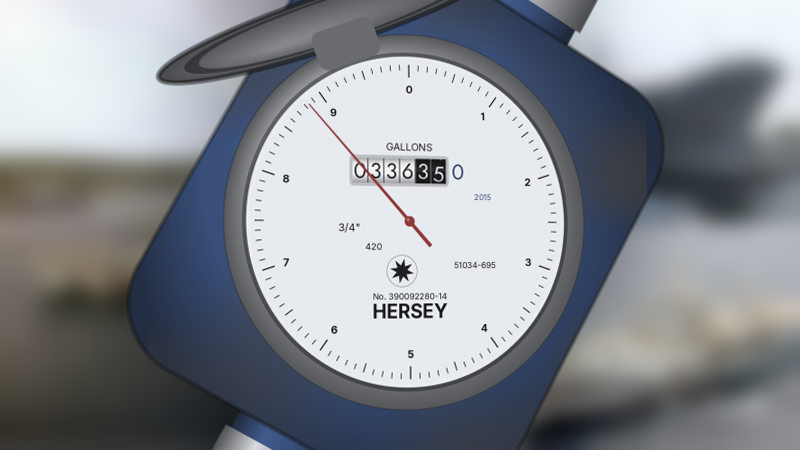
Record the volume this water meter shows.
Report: 336348.8 gal
